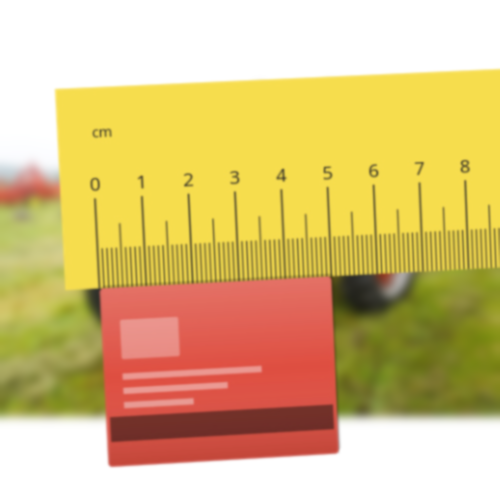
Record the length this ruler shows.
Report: 5 cm
